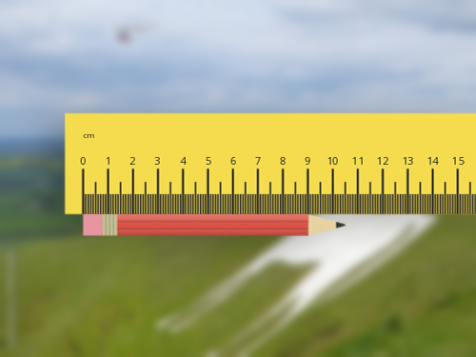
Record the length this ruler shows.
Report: 10.5 cm
